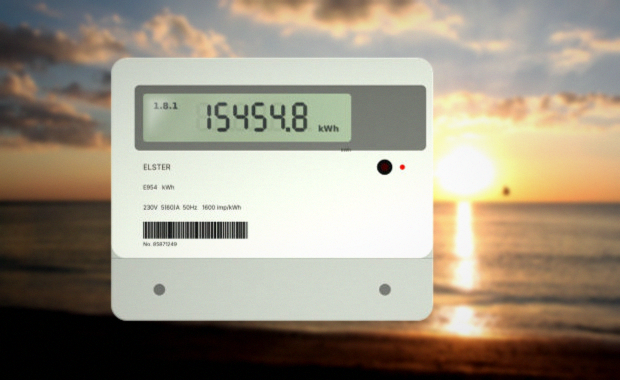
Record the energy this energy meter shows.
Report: 15454.8 kWh
